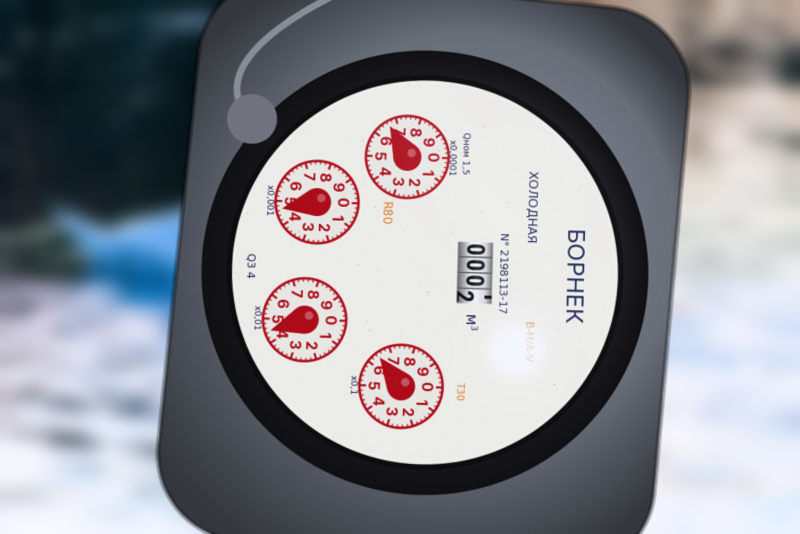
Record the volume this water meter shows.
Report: 1.6446 m³
